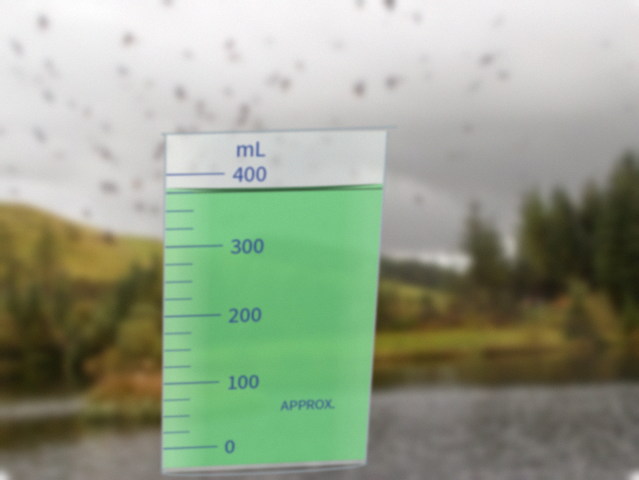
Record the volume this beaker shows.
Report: 375 mL
